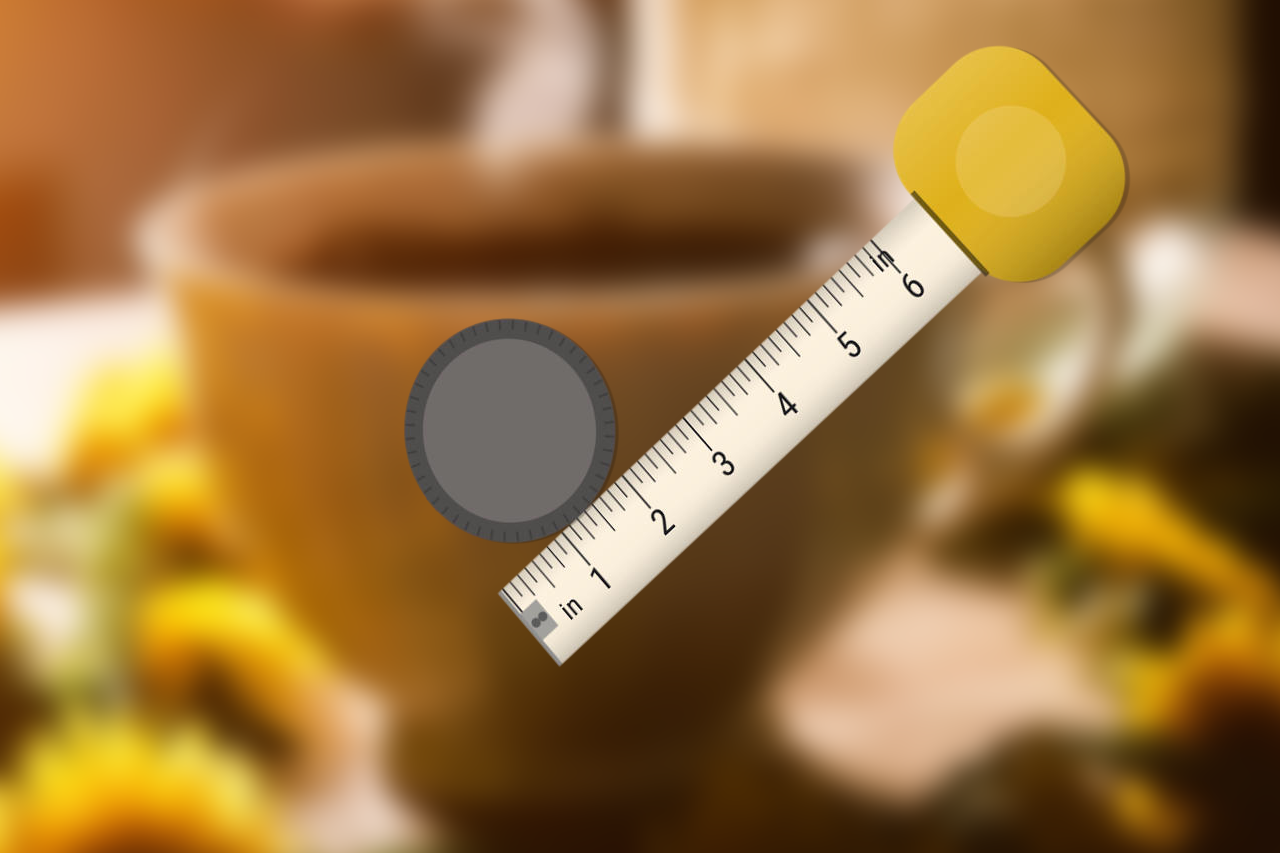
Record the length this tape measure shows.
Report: 2.625 in
